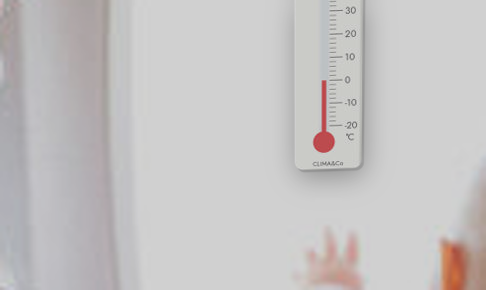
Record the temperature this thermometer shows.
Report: 0 °C
